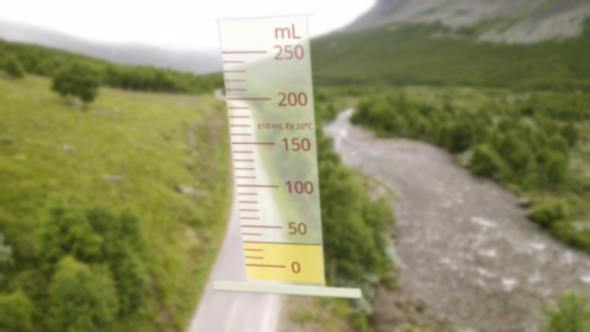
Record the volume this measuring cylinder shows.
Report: 30 mL
